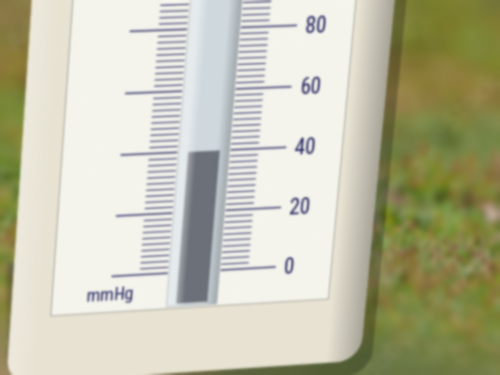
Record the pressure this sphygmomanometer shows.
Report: 40 mmHg
